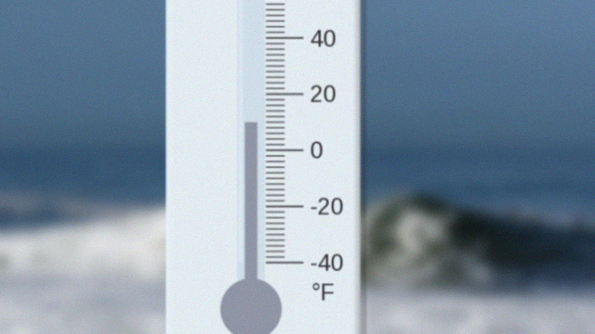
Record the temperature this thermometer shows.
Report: 10 °F
